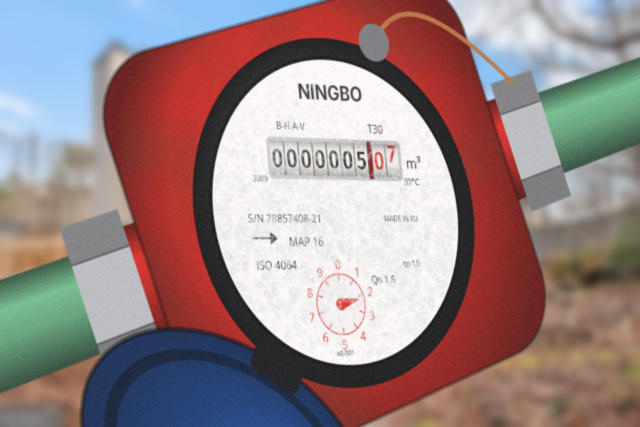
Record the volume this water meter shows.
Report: 5.072 m³
